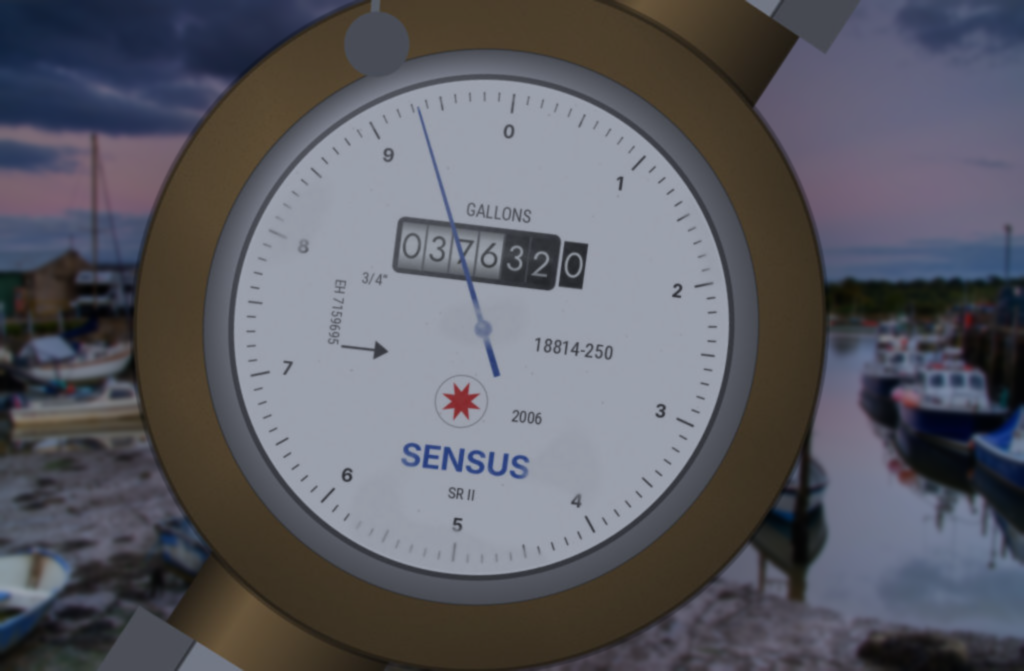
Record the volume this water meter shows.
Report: 376319.3 gal
